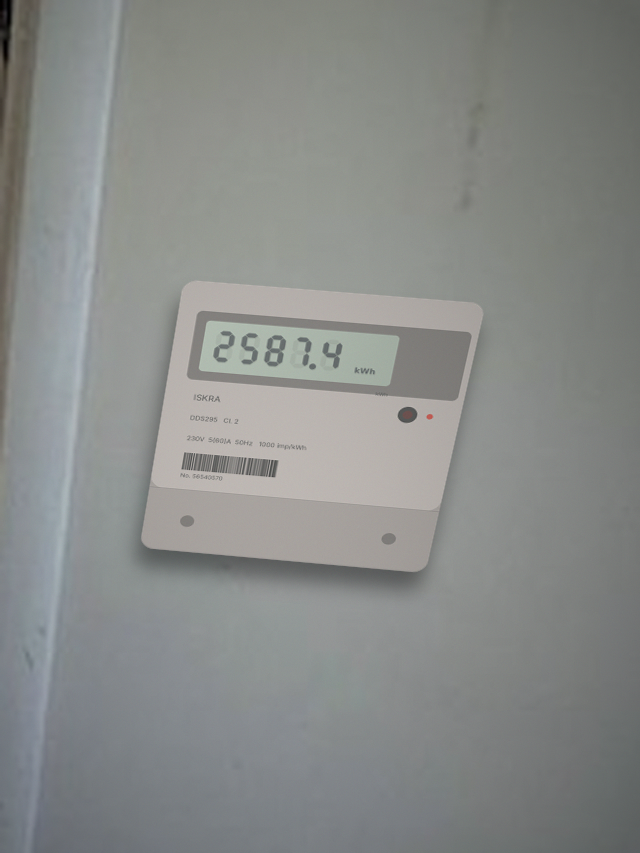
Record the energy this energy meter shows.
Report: 2587.4 kWh
